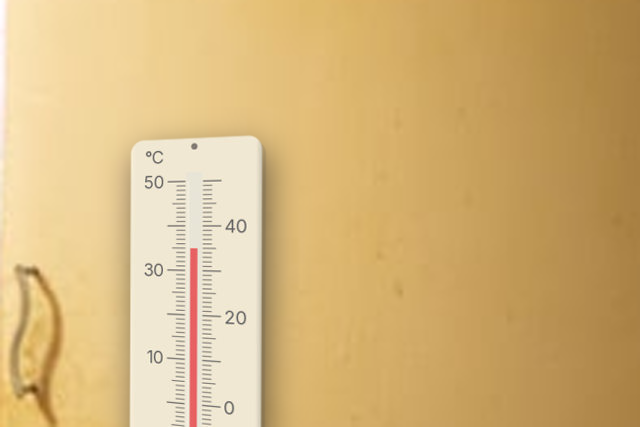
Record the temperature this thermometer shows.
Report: 35 °C
